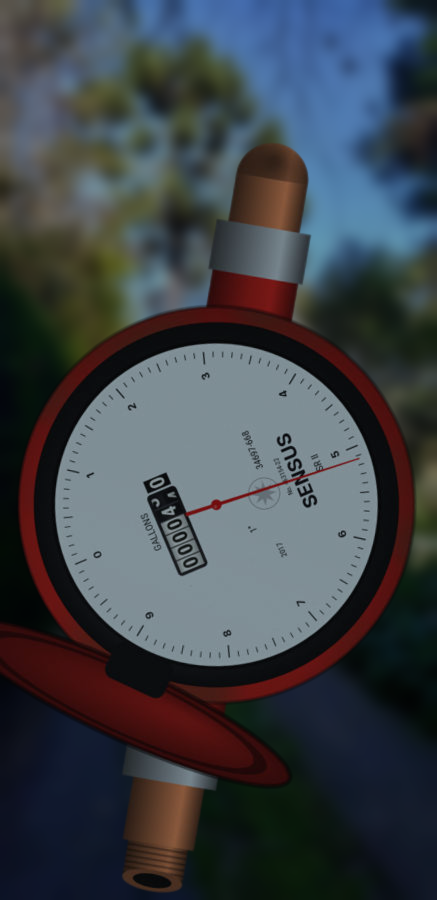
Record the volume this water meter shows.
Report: 435.1 gal
